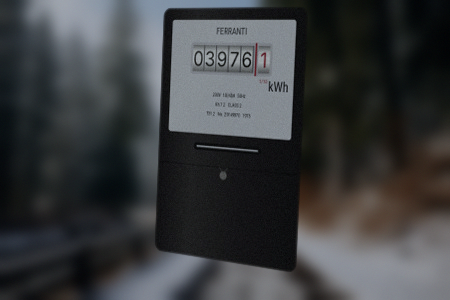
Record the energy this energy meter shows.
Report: 3976.1 kWh
